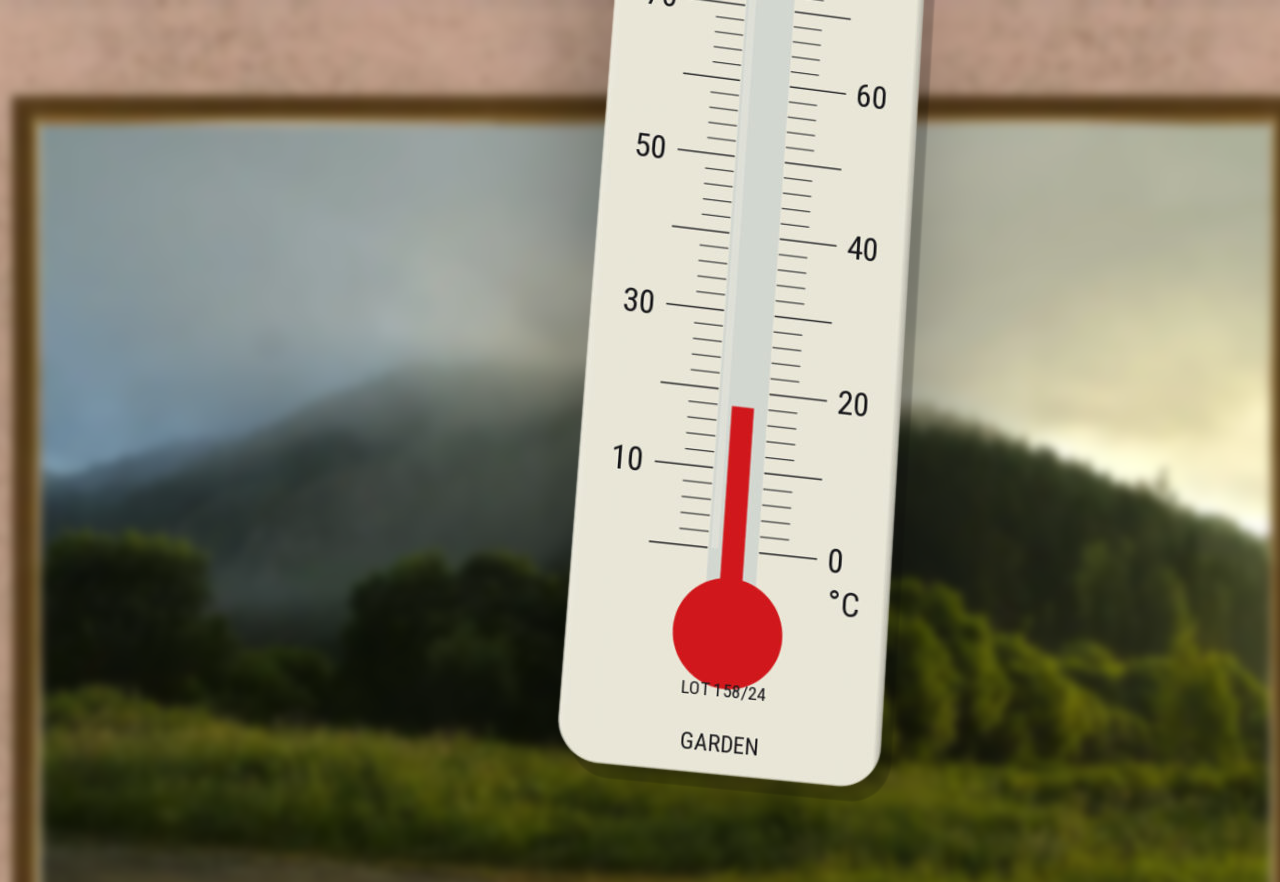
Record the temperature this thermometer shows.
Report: 18 °C
